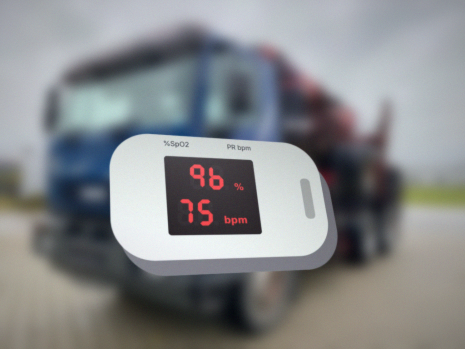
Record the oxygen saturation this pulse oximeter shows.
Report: 96 %
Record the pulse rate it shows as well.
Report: 75 bpm
